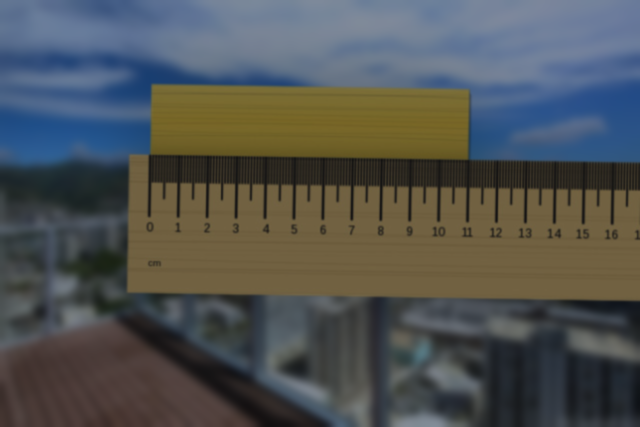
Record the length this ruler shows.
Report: 11 cm
